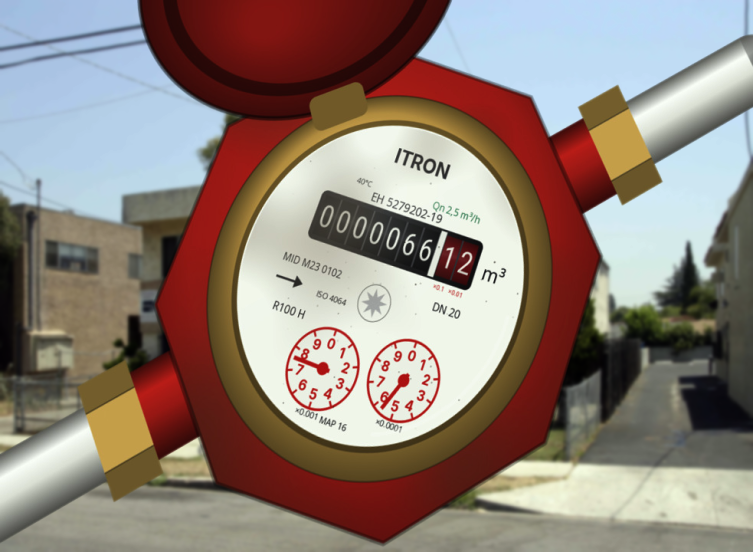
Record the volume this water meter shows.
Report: 66.1275 m³
